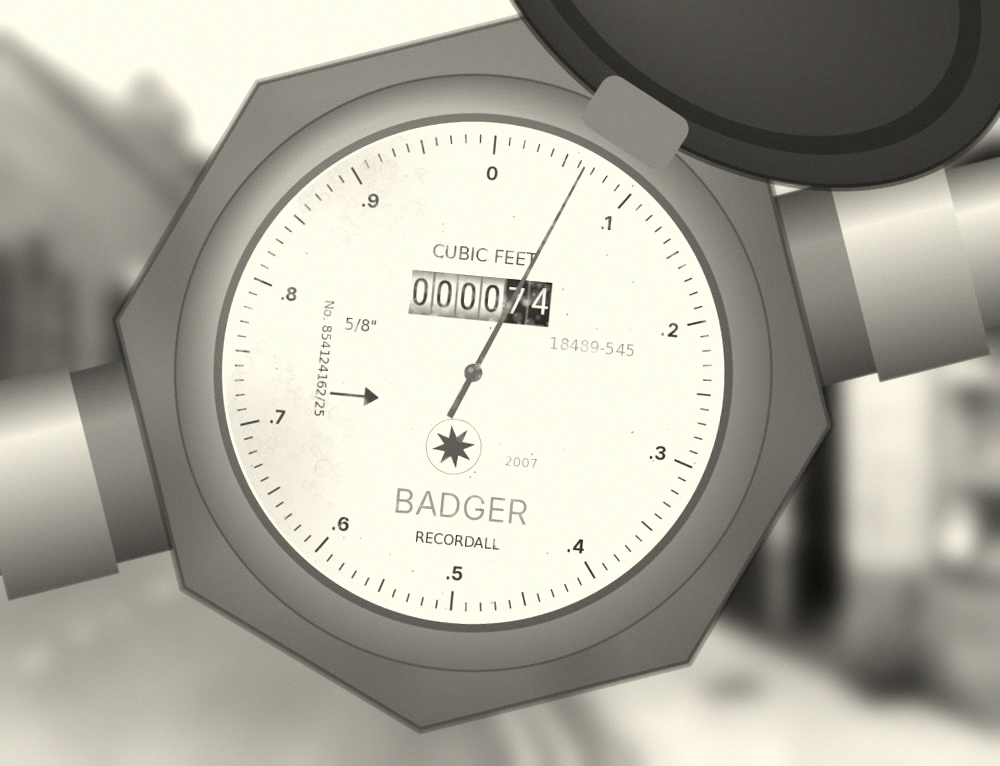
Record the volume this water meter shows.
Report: 74.06 ft³
